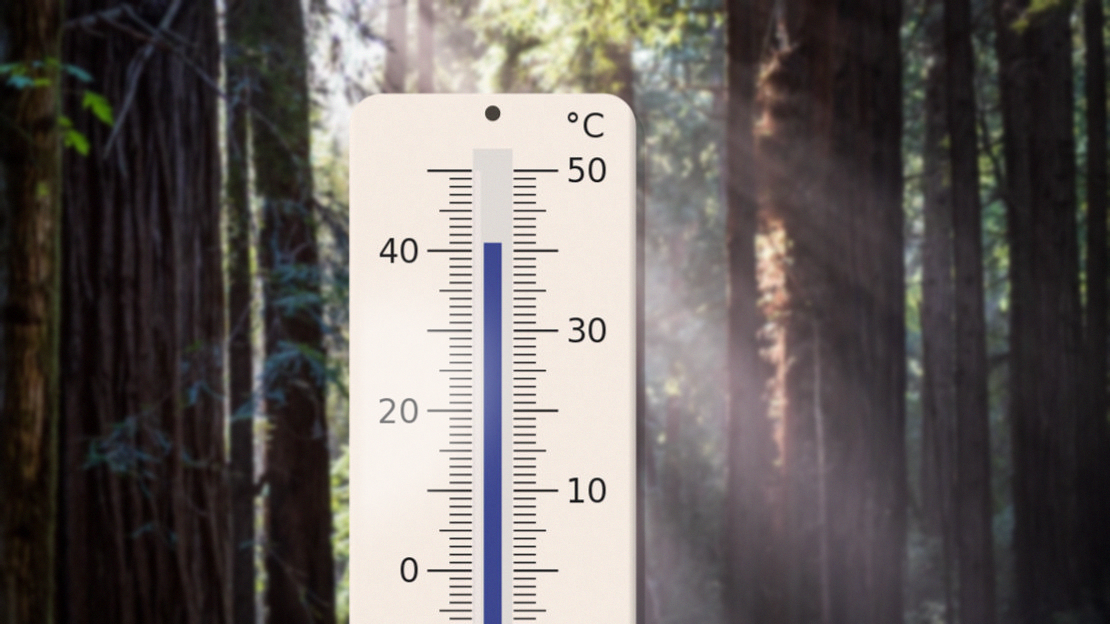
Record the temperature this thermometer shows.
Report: 41 °C
